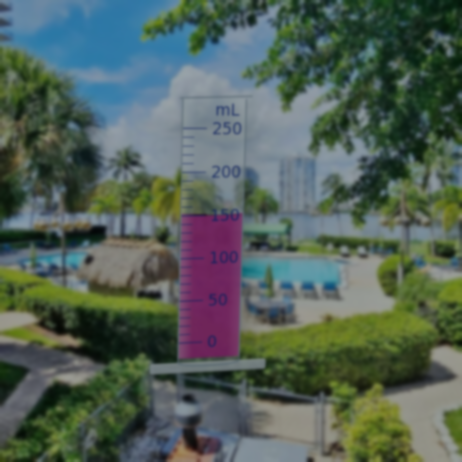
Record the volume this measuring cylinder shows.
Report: 150 mL
